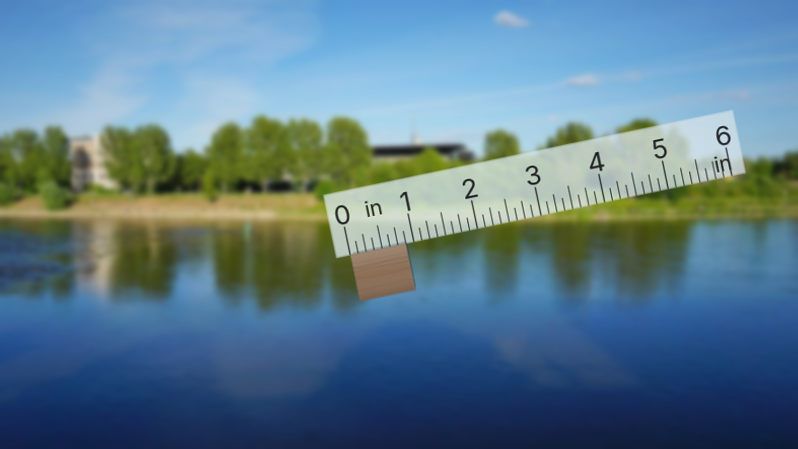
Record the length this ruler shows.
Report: 0.875 in
